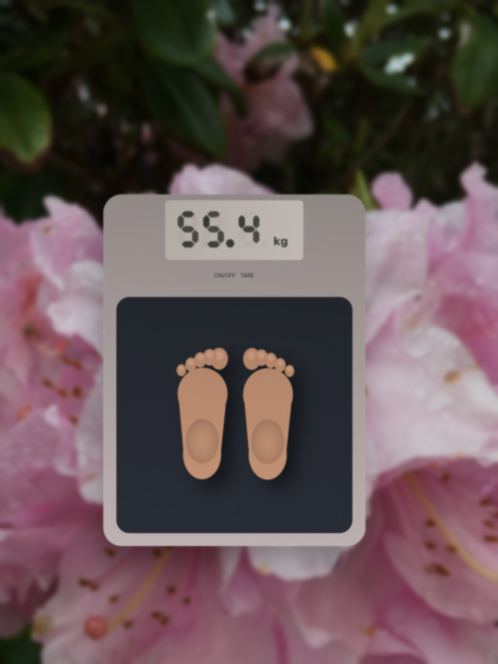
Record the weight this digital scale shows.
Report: 55.4 kg
